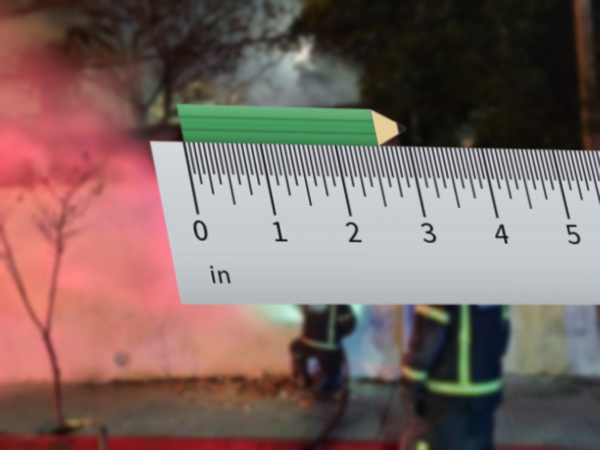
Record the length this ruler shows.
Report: 3 in
